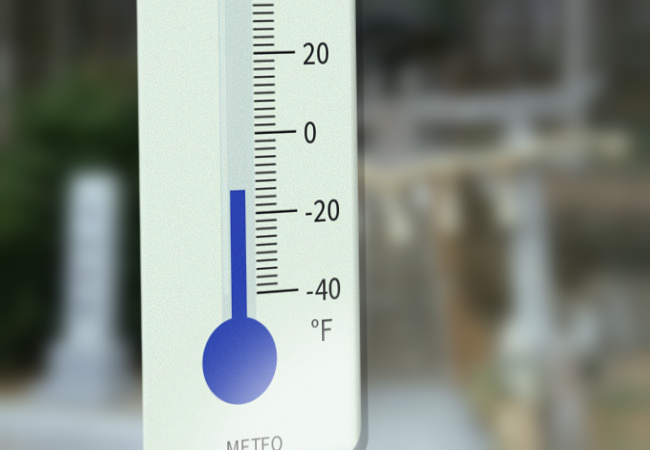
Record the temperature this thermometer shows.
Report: -14 °F
